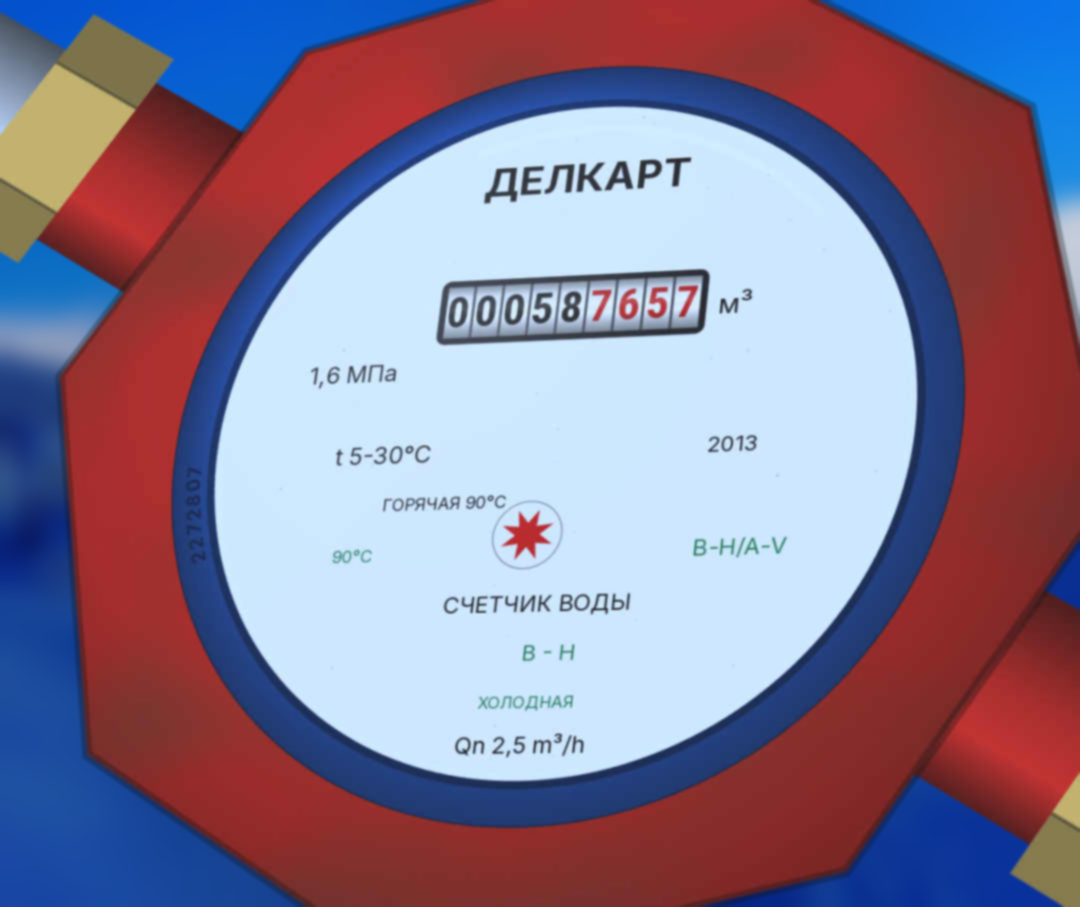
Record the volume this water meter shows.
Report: 58.7657 m³
